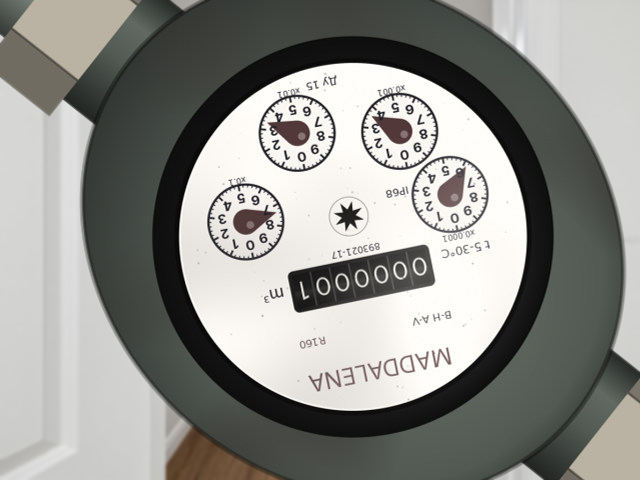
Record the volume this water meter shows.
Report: 1.7336 m³
